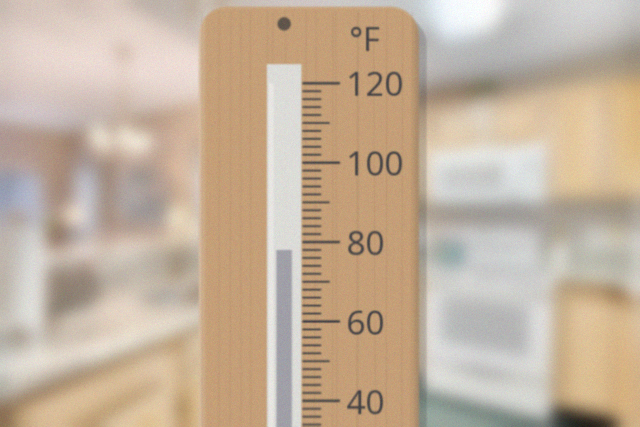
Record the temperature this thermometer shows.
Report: 78 °F
